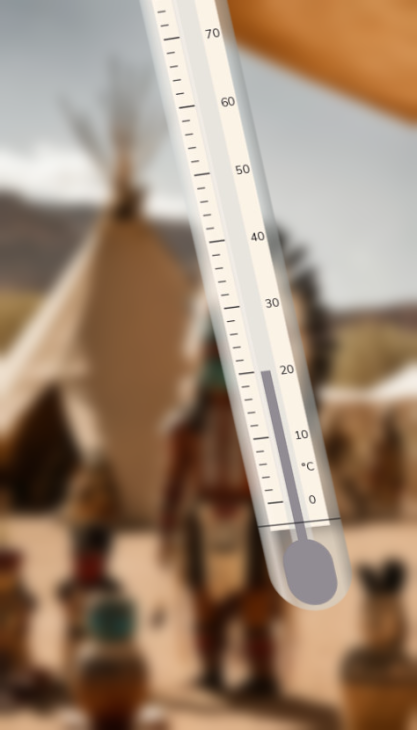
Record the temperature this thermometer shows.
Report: 20 °C
